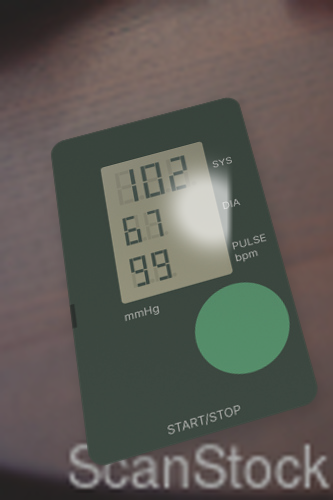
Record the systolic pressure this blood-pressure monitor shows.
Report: 102 mmHg
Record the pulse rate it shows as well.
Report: 99 bpm
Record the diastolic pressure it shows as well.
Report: 67 mmHg
